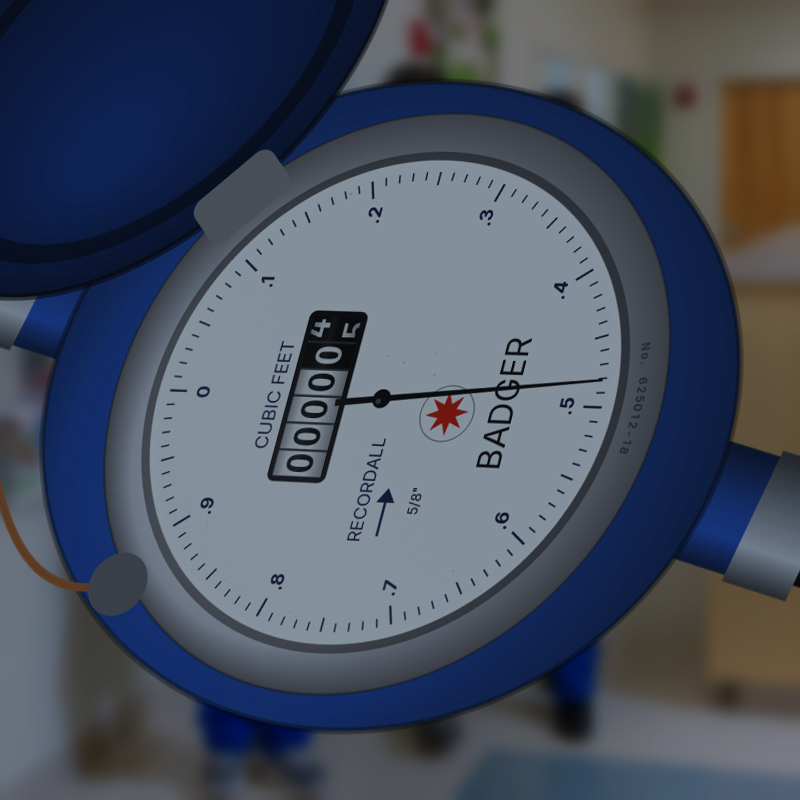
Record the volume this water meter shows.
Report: 4.48 ft³
